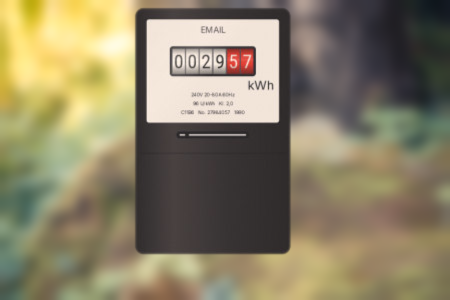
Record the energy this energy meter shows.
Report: 29.57 kWh
